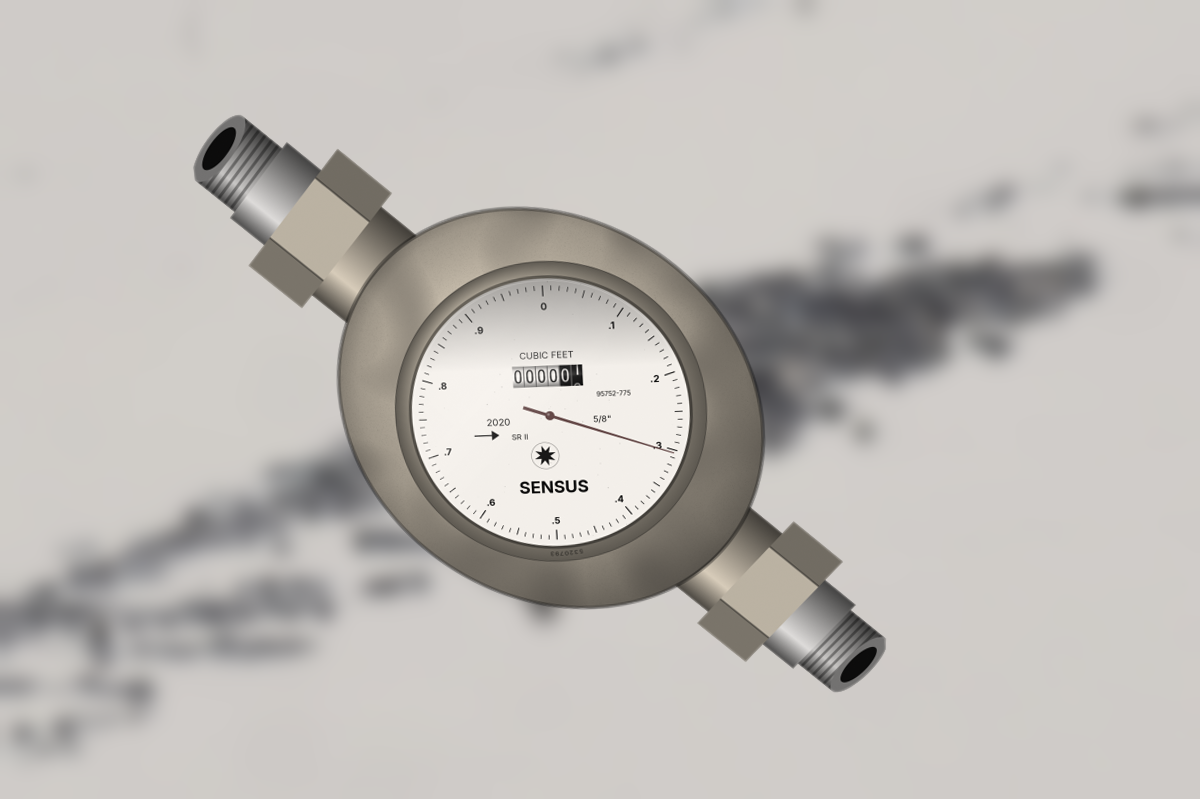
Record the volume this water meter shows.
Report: 1.30 ft³
